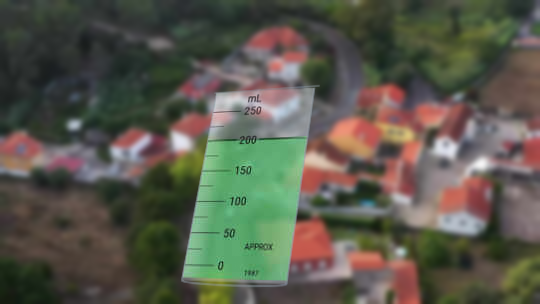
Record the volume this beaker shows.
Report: 200 mL
